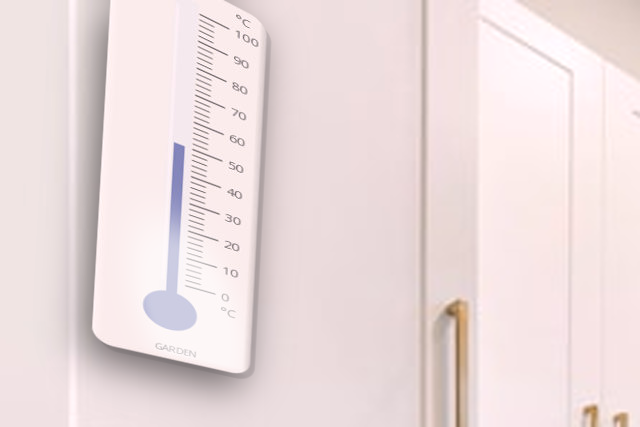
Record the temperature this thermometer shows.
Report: 50 °C
